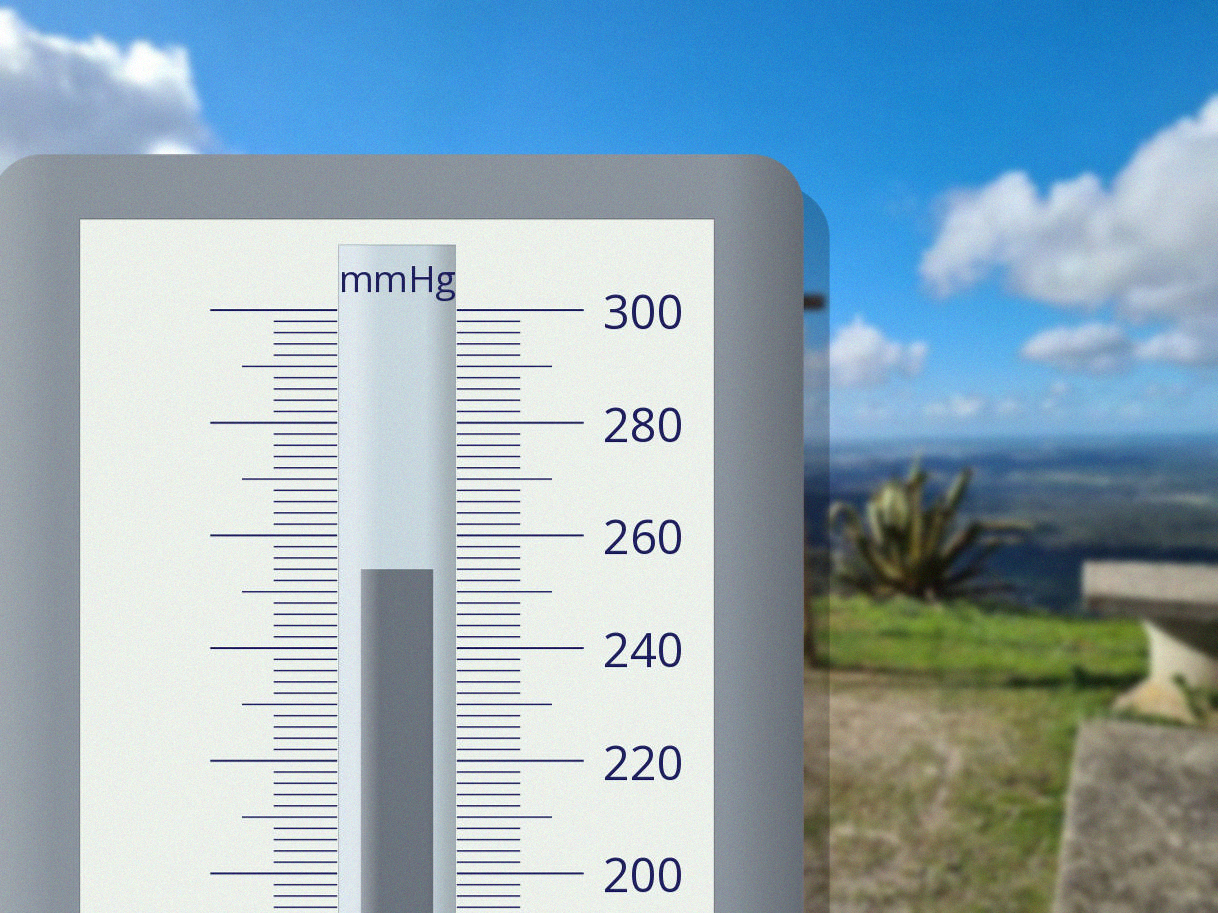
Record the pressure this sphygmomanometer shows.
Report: 254 mmHg
